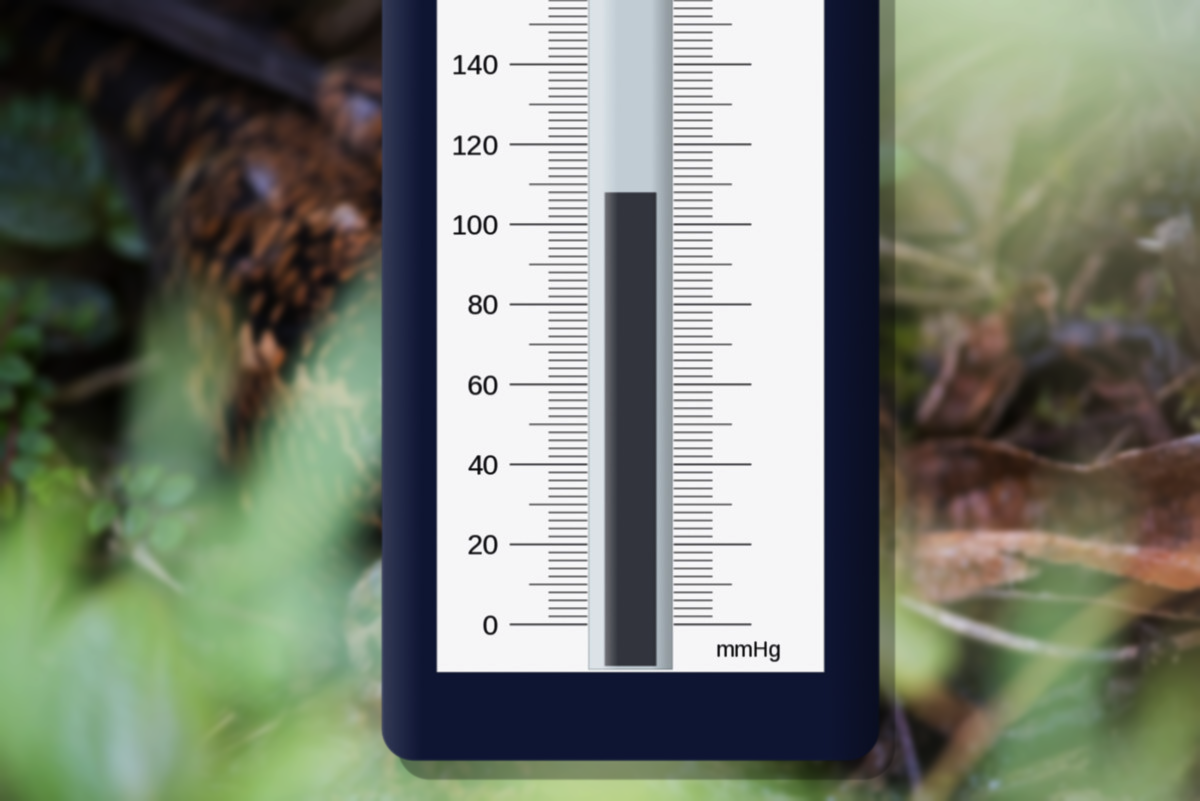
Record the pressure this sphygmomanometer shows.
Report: 108 mmHg
